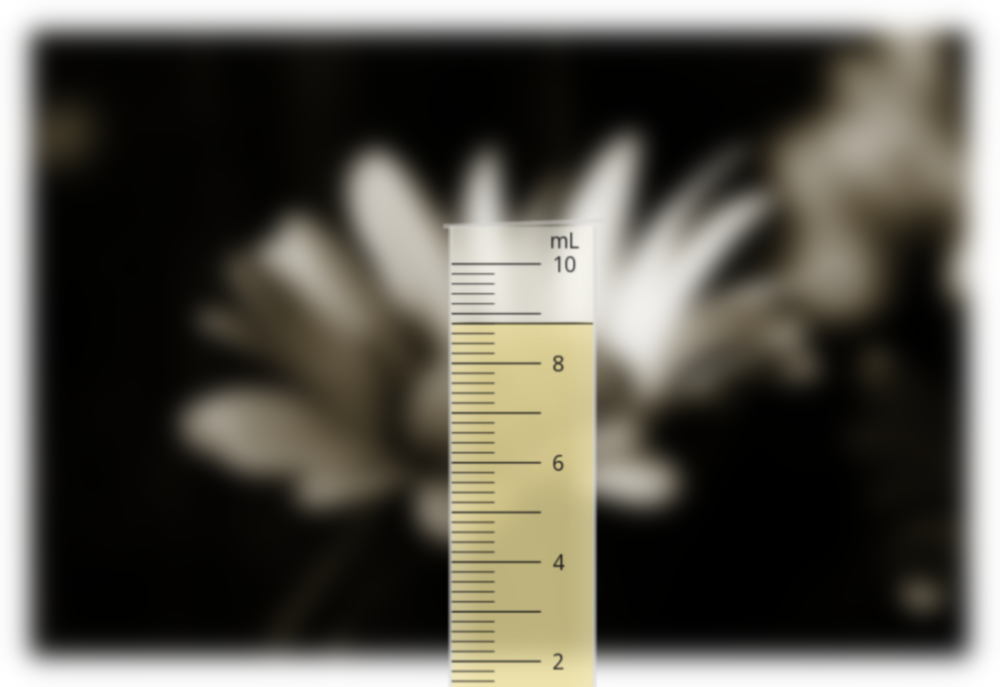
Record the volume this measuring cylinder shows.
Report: 8.8 mL
